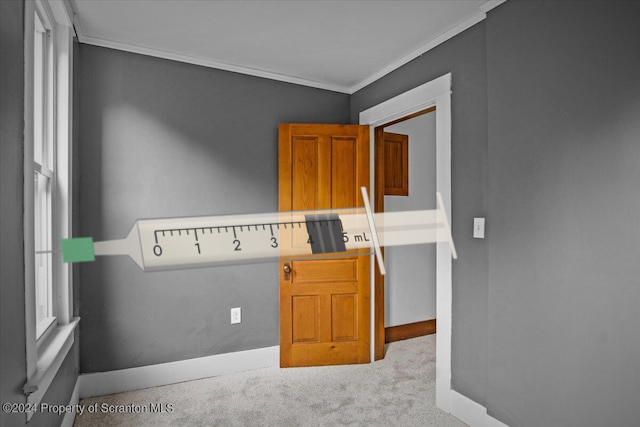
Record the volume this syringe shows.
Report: 4 mL
